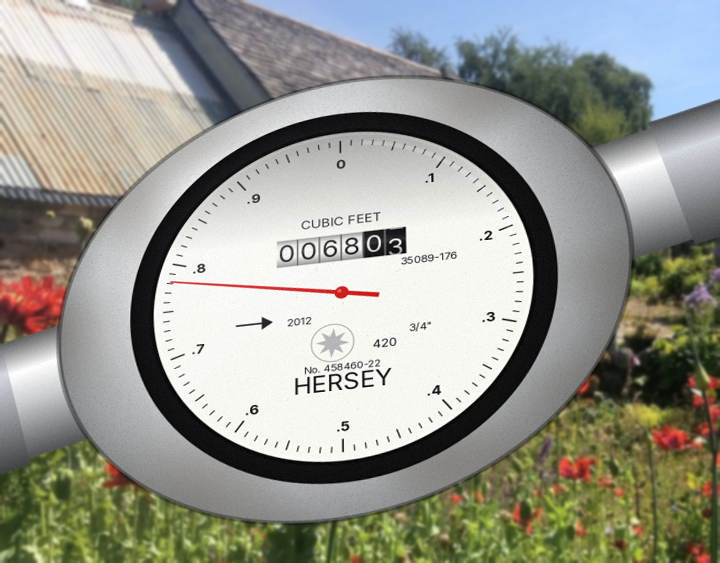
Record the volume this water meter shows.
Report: 6802.78 ft³
